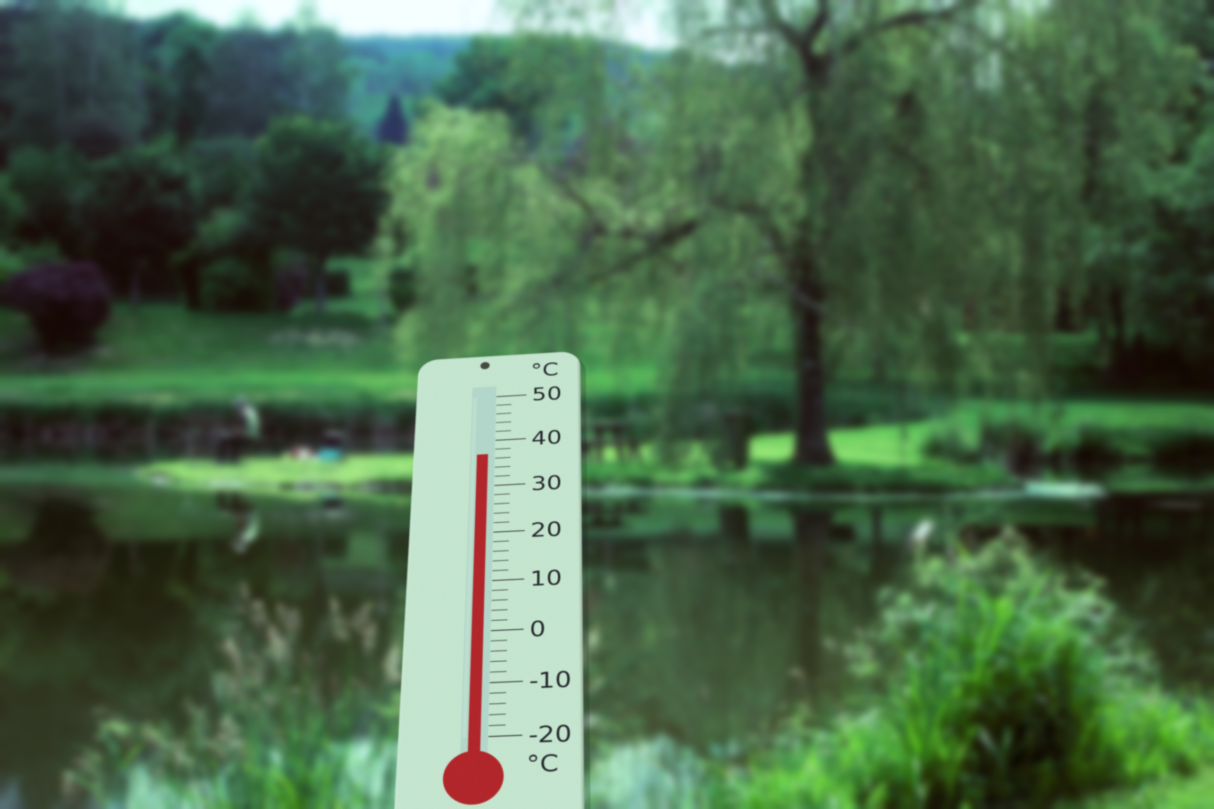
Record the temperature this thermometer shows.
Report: 37 °C
